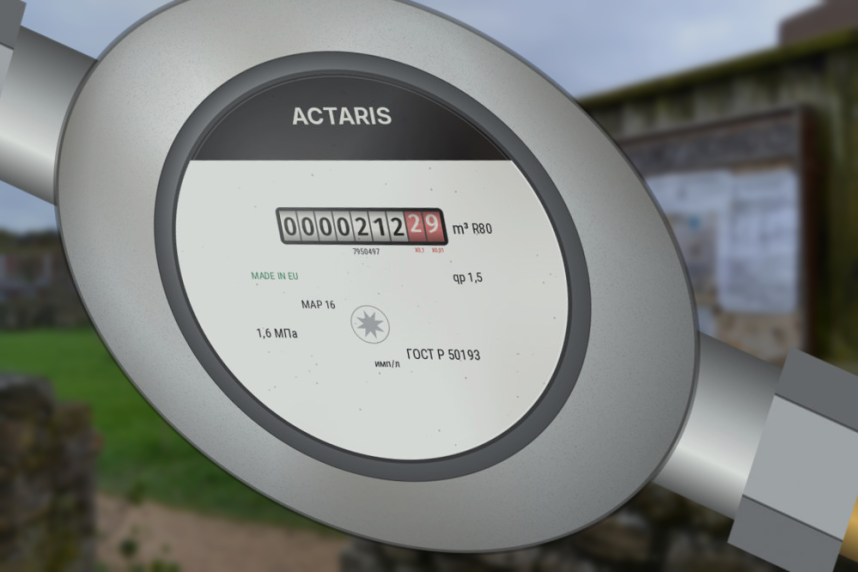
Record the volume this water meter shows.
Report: 212.29 m³
